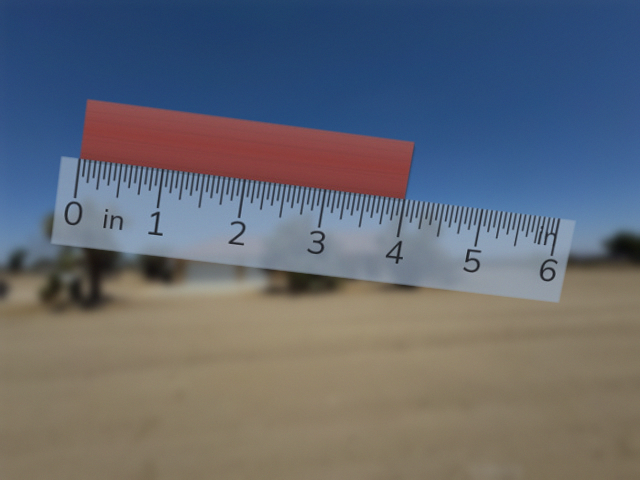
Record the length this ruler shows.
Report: 4 in
